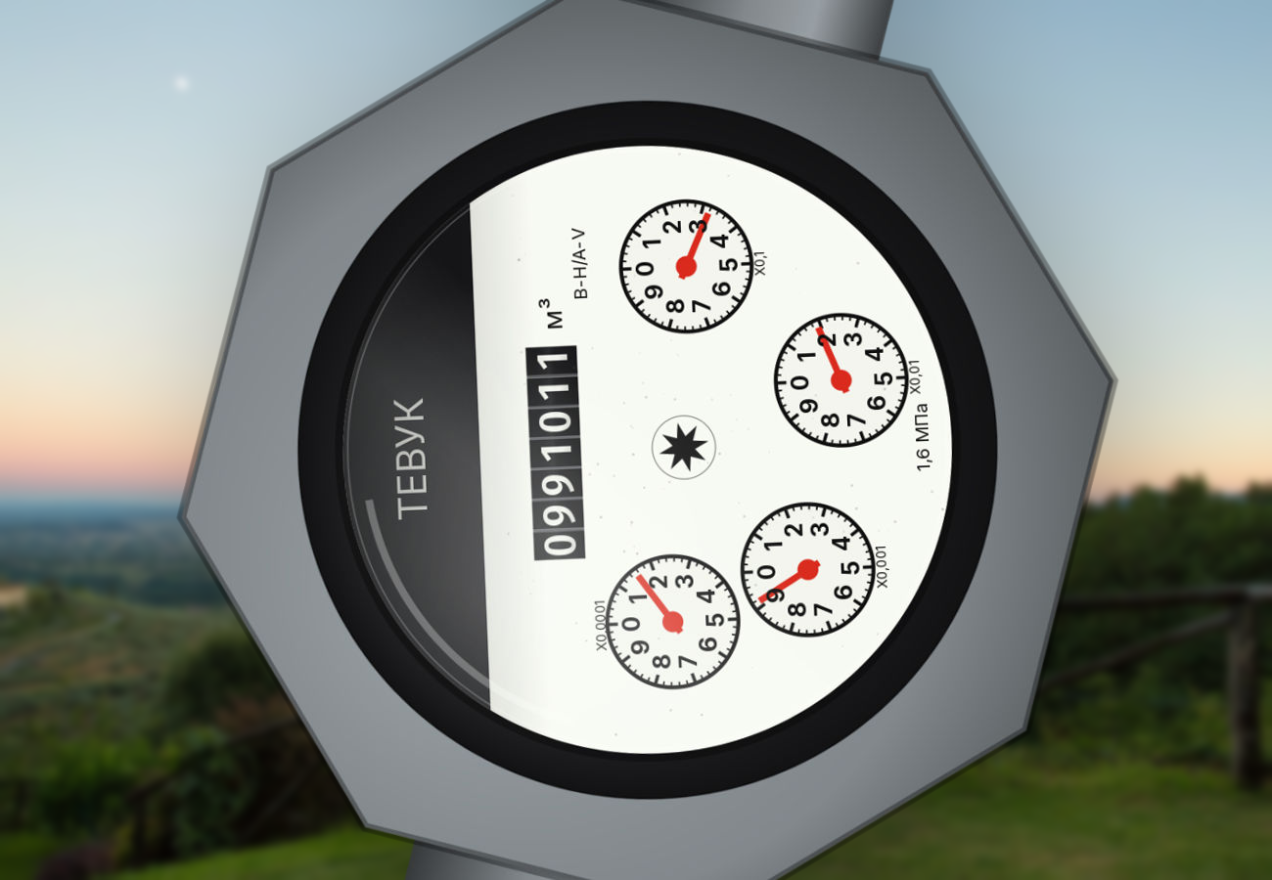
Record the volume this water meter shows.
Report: 991011.3191 m³
